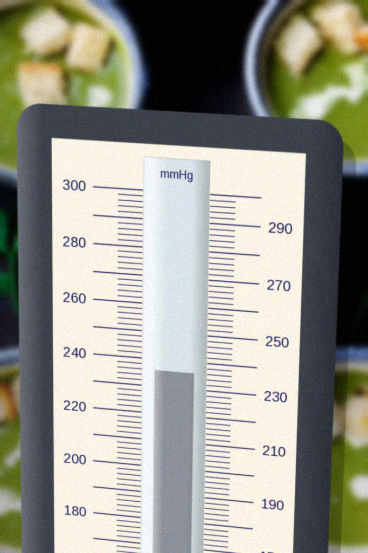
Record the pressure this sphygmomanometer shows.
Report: 236 mmHg
